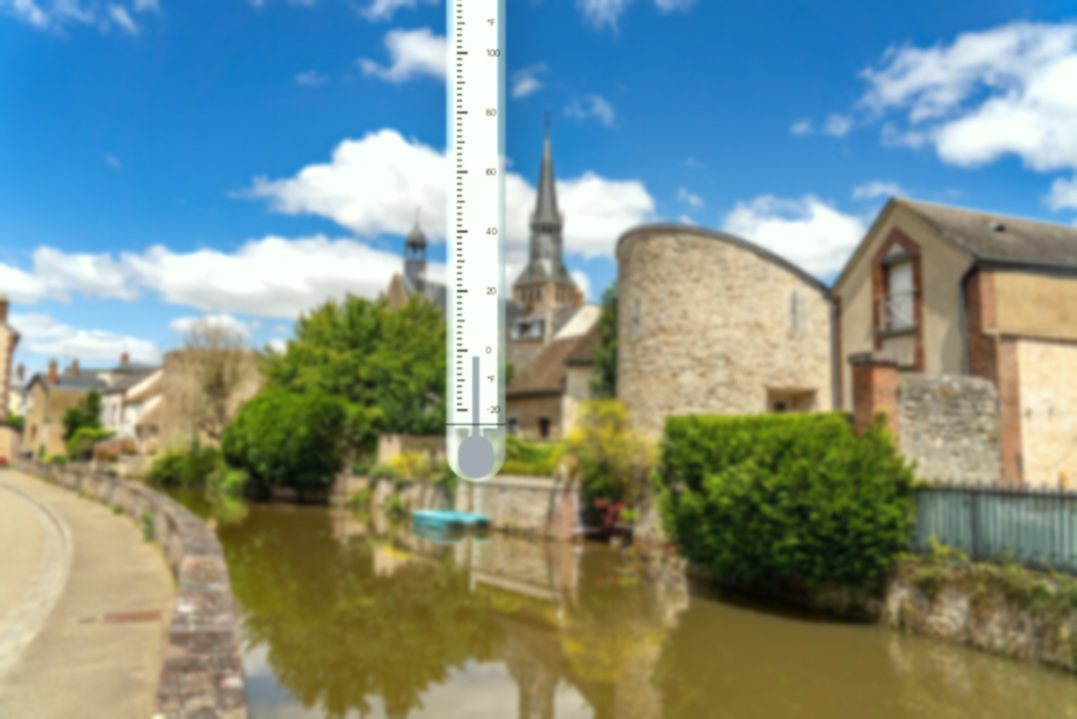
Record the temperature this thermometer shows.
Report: -2 °F
